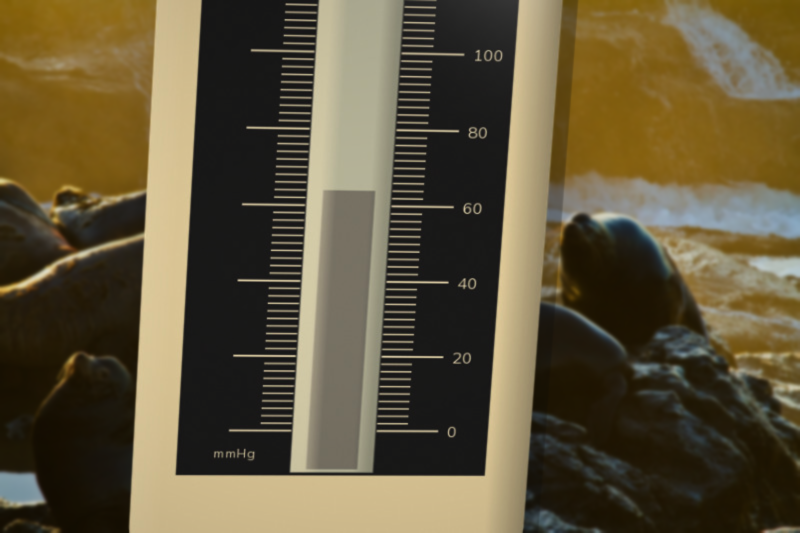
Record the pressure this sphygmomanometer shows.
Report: 64 mmHg
